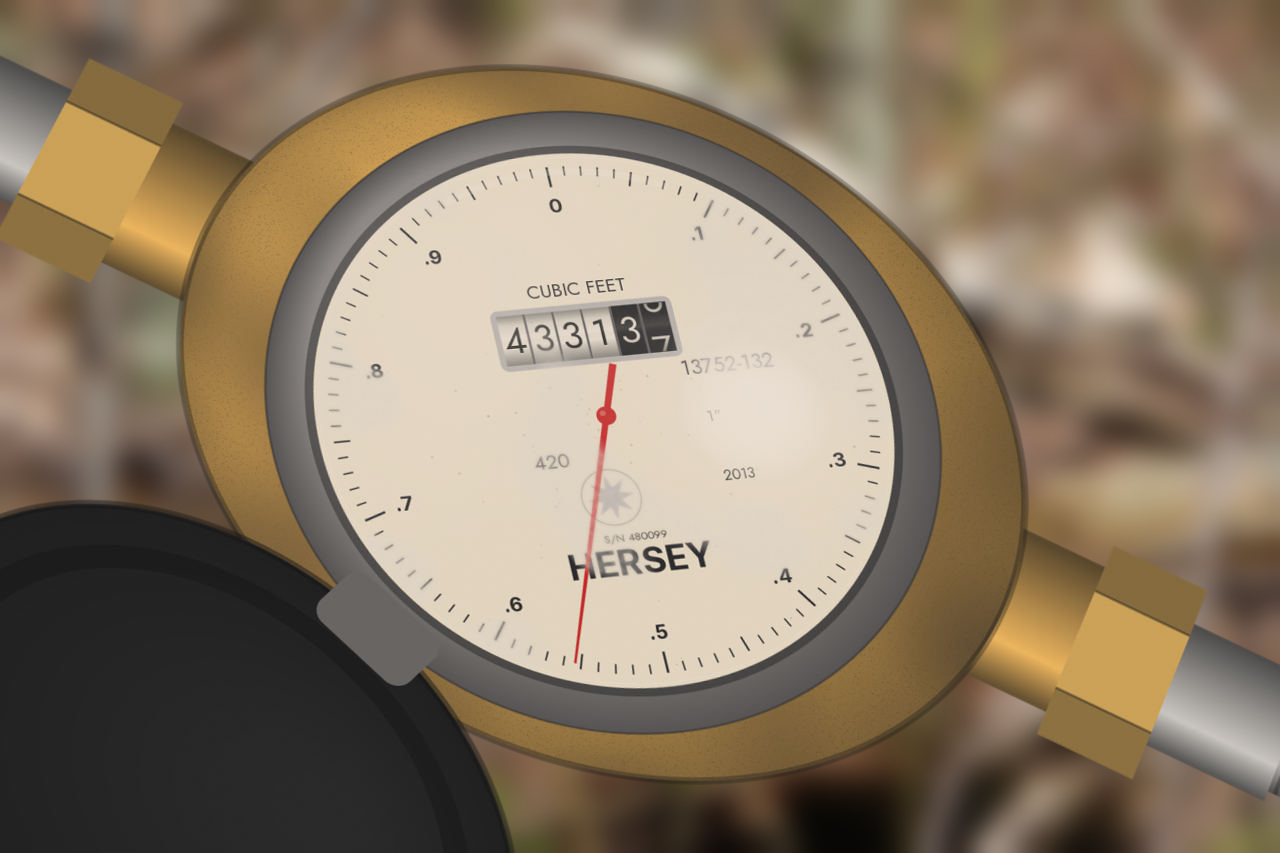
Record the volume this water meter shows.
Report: 433136.55 ft³
